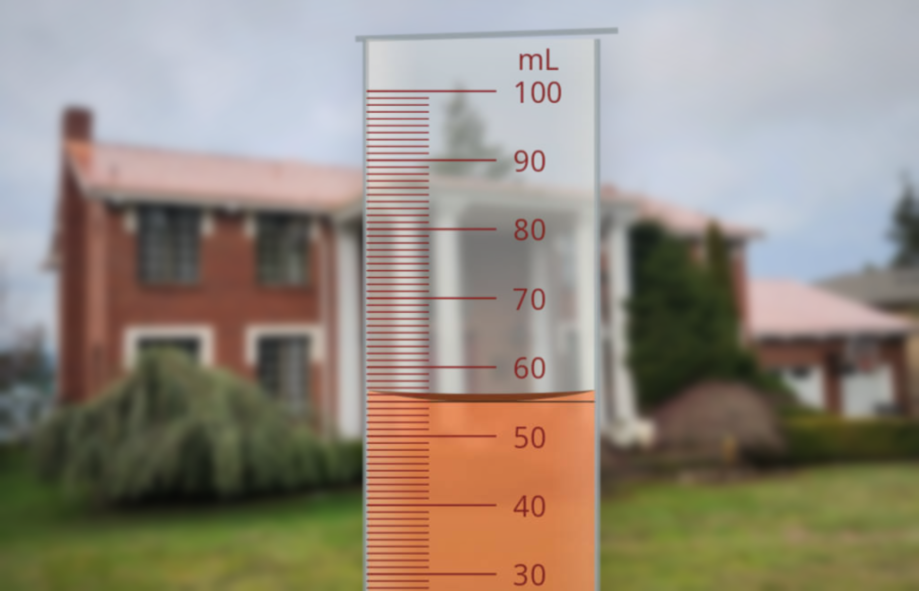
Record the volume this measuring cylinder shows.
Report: 55 mL
